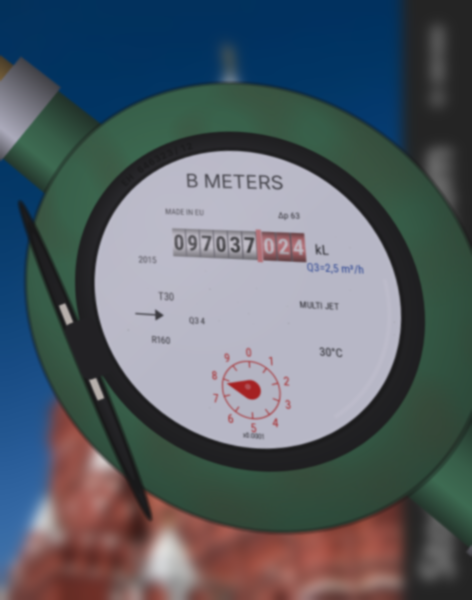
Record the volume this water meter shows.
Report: 97037.0247 kL
